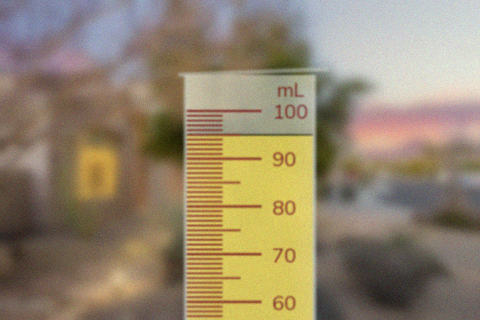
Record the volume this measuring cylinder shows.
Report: 95 mL
